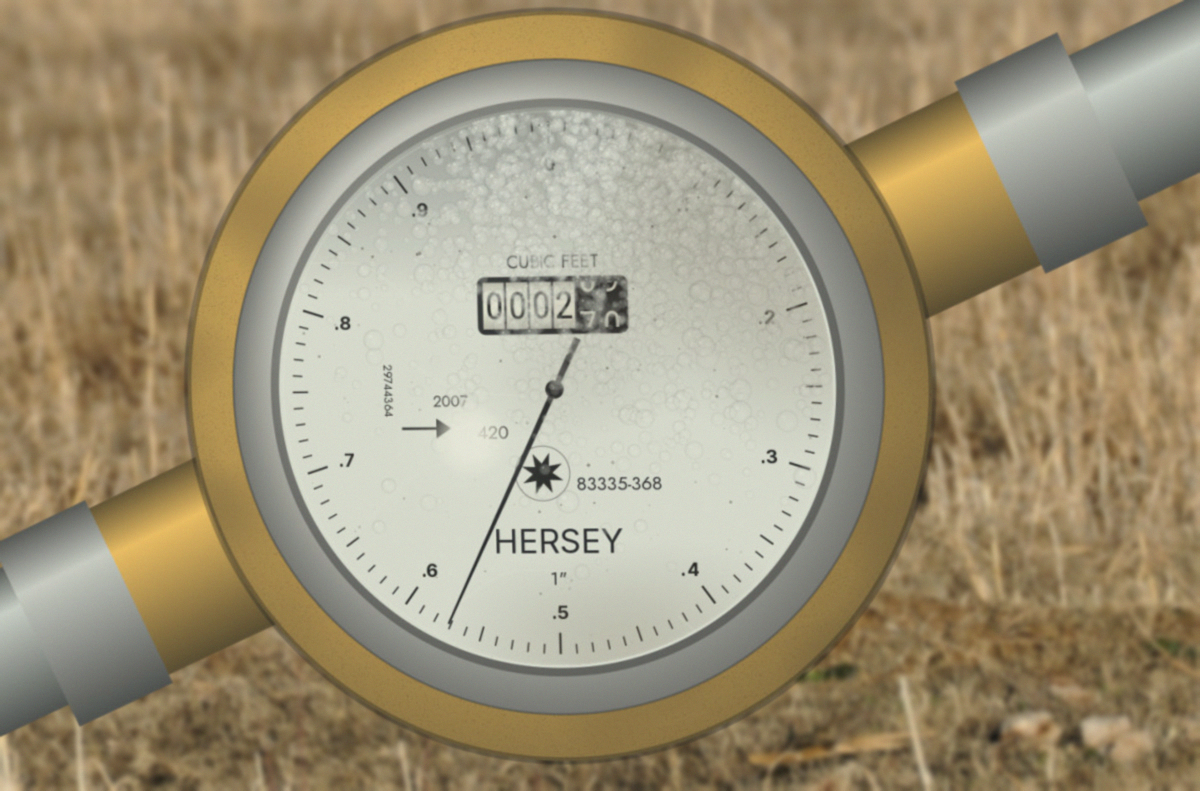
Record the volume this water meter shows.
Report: 269.57 ft³
